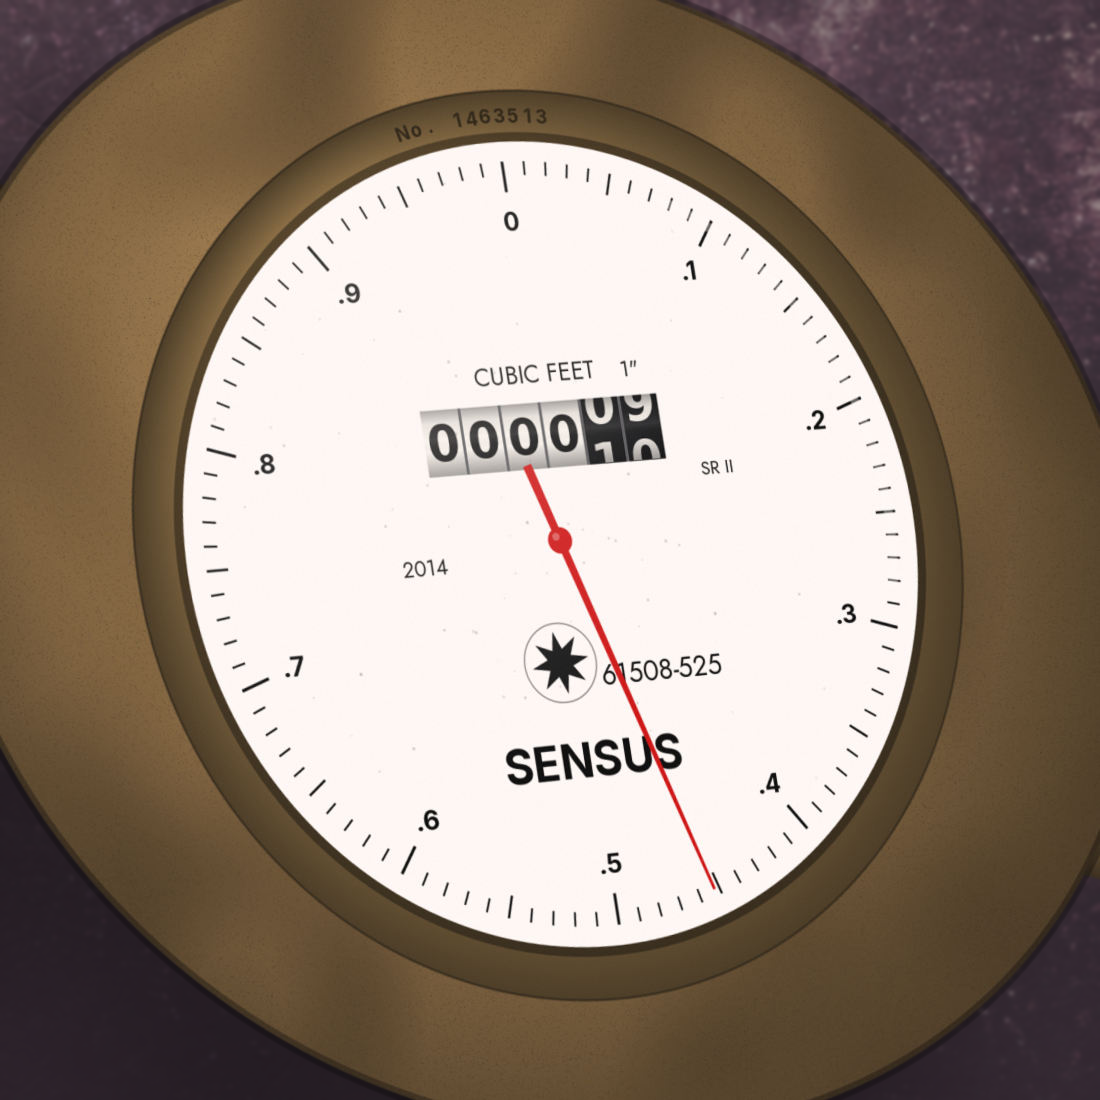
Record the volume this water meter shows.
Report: 9.45 ft³
